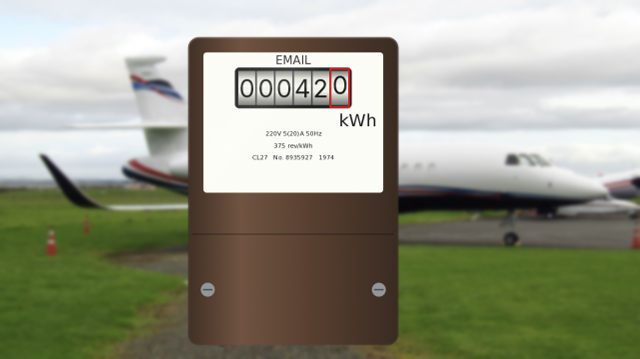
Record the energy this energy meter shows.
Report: 42.0 kWh
